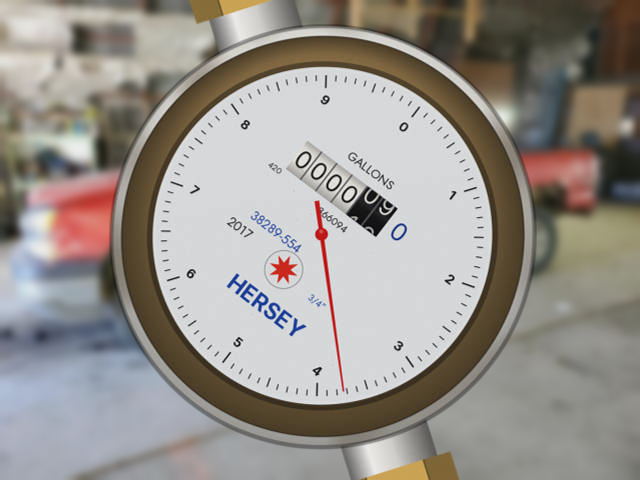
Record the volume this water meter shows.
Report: 93.7 gal
